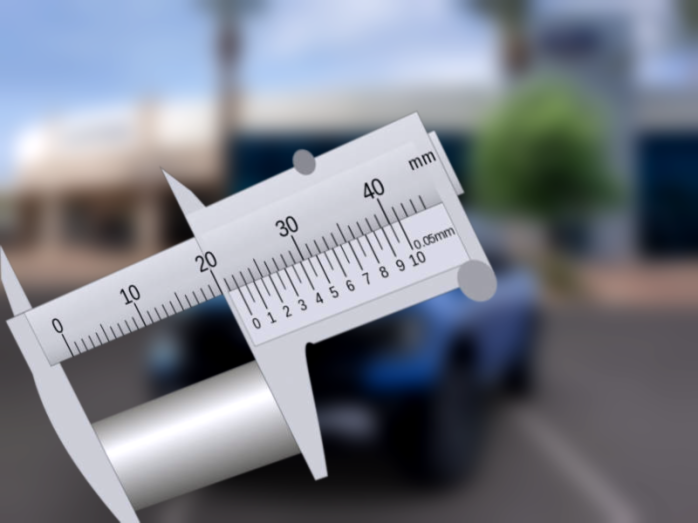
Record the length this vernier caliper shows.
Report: 22.0 mm
